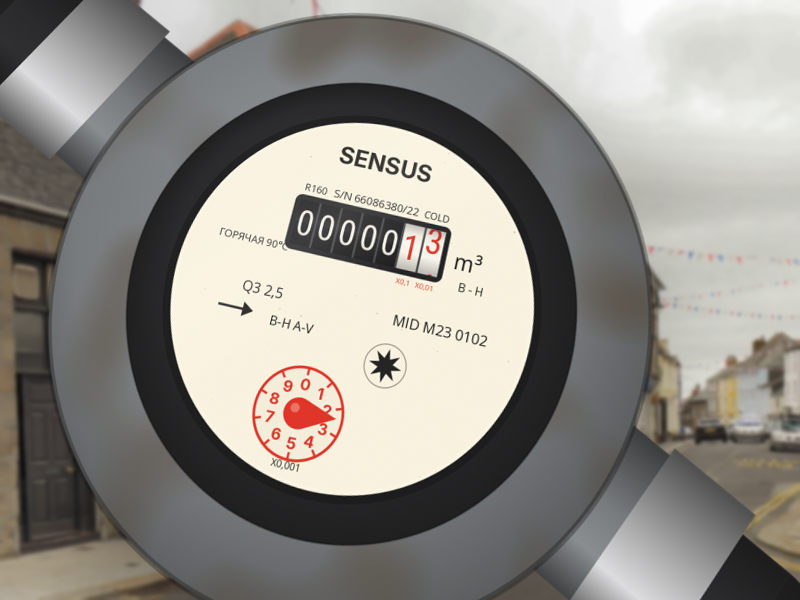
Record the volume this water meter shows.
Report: 0.132 m³
